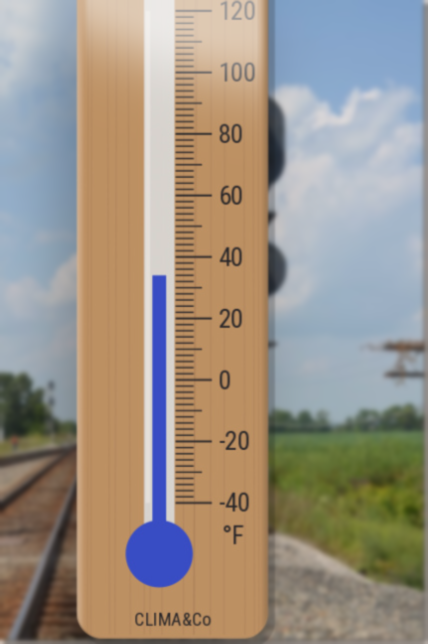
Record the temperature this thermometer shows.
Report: 34 °F
